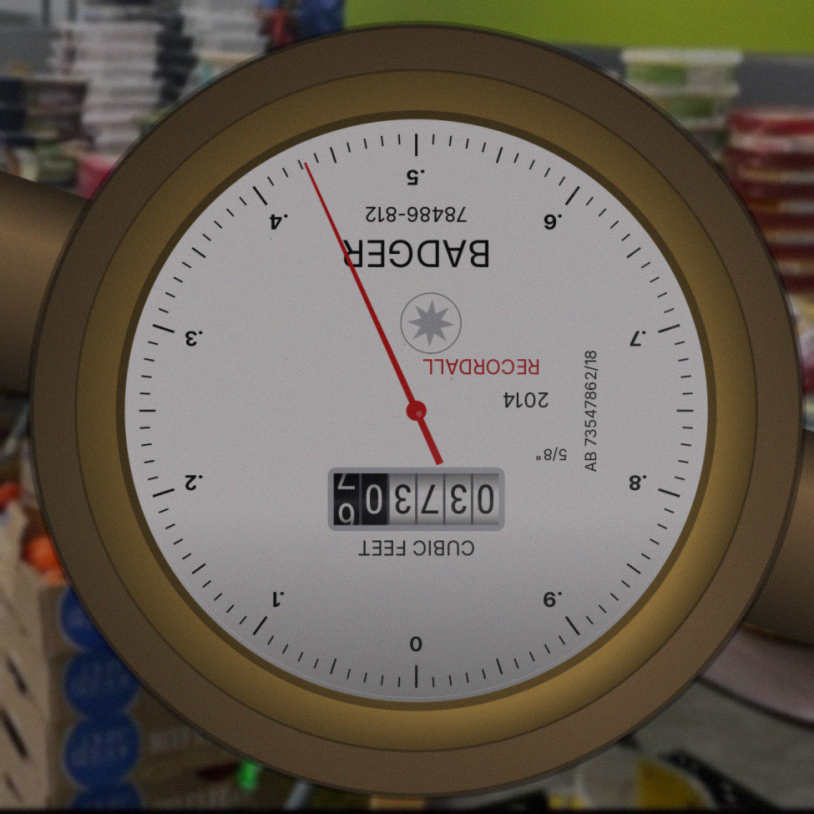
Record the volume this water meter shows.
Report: 37306.43 ft³
